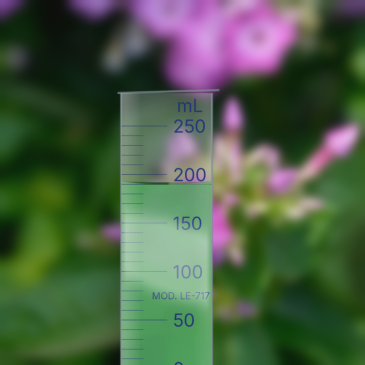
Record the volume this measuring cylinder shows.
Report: 190 mL
